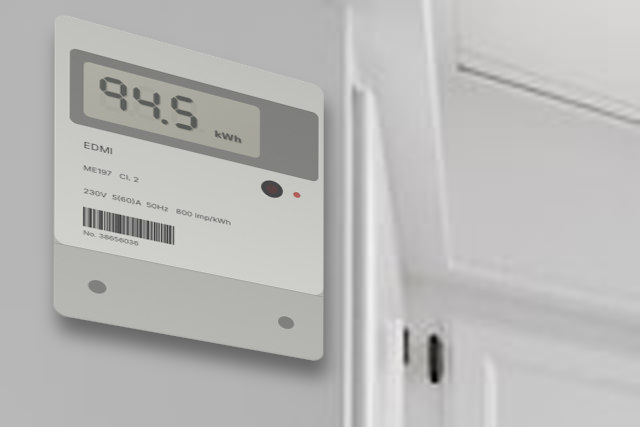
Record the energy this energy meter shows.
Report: 94.5 kWh
